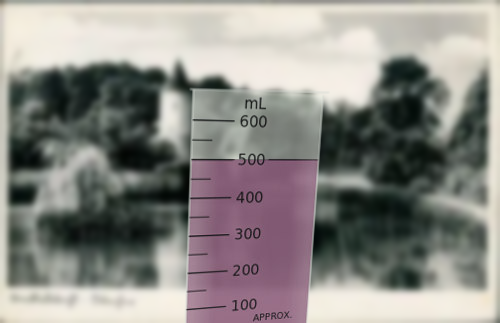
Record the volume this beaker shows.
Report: 500 mL
